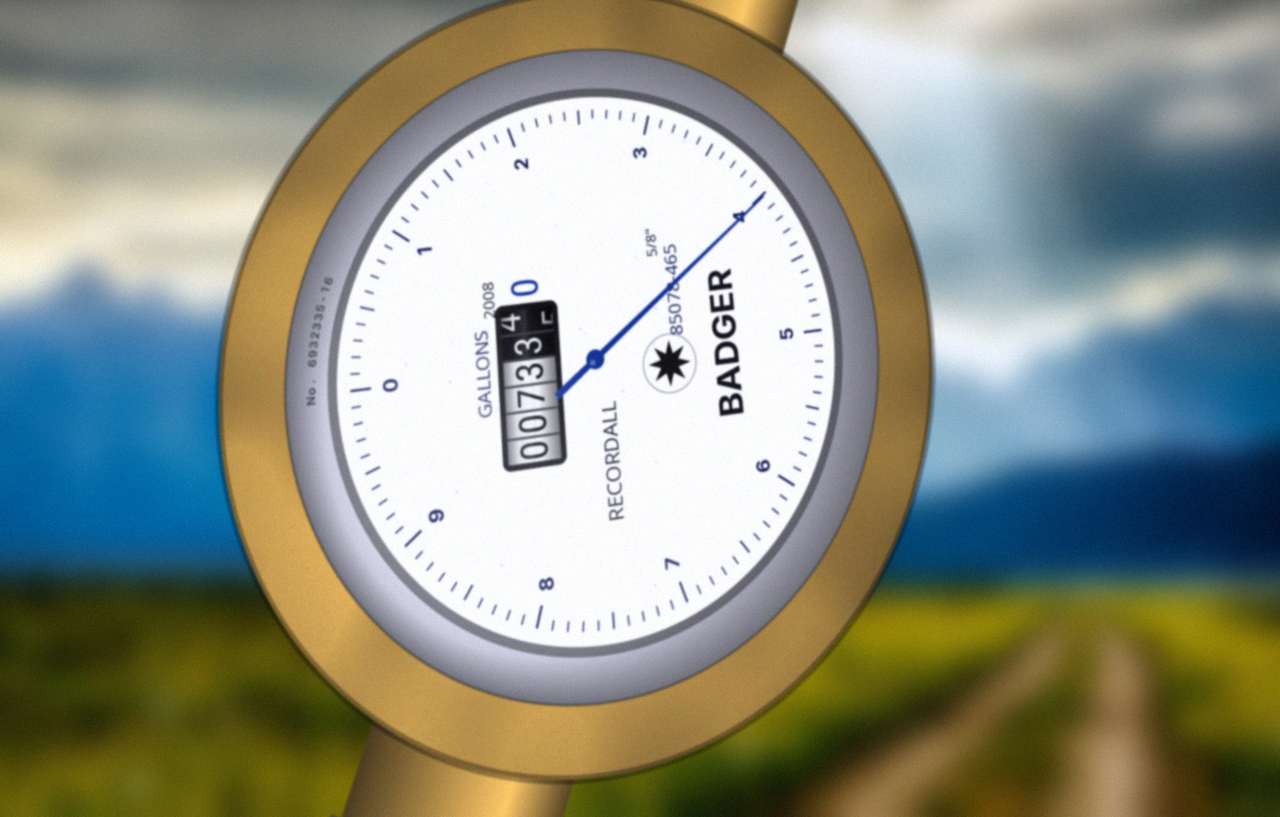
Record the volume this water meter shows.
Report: 73344.0 gal
